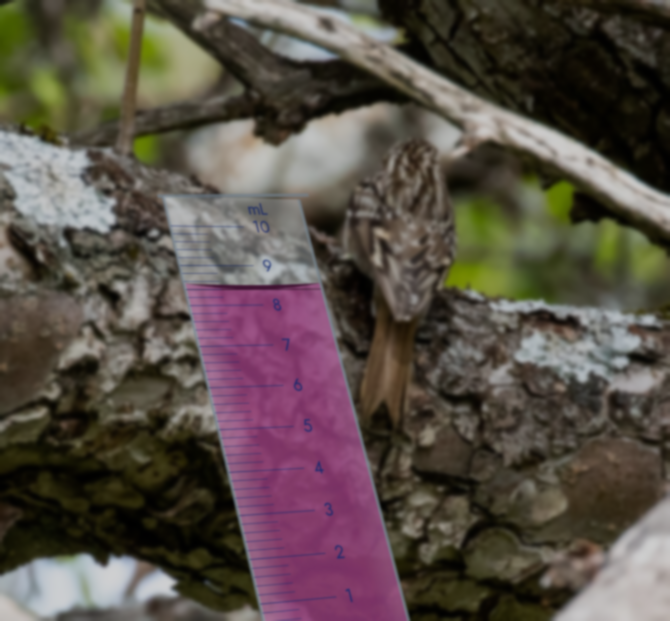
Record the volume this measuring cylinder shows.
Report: 8.4 mL
